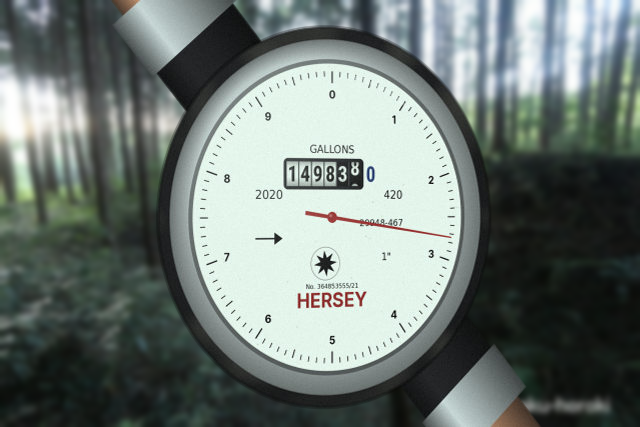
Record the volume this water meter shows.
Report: 1498382.7 gal
